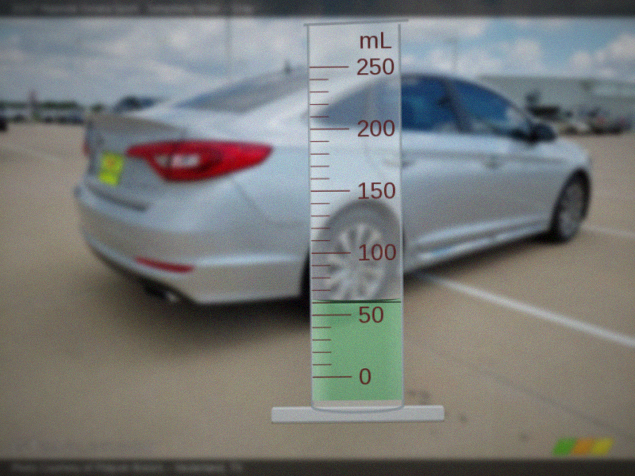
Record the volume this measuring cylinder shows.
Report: 60 mL
